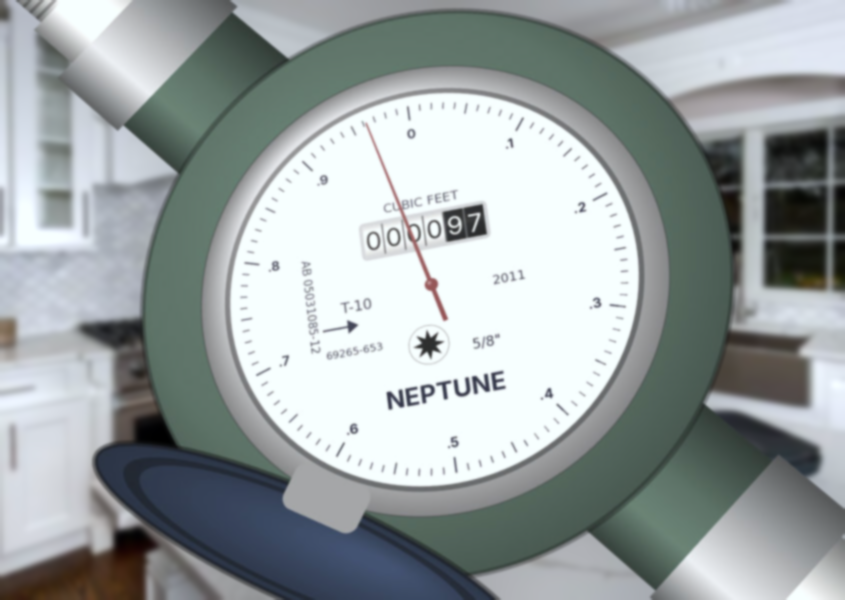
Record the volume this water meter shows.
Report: 96.96 ft³
